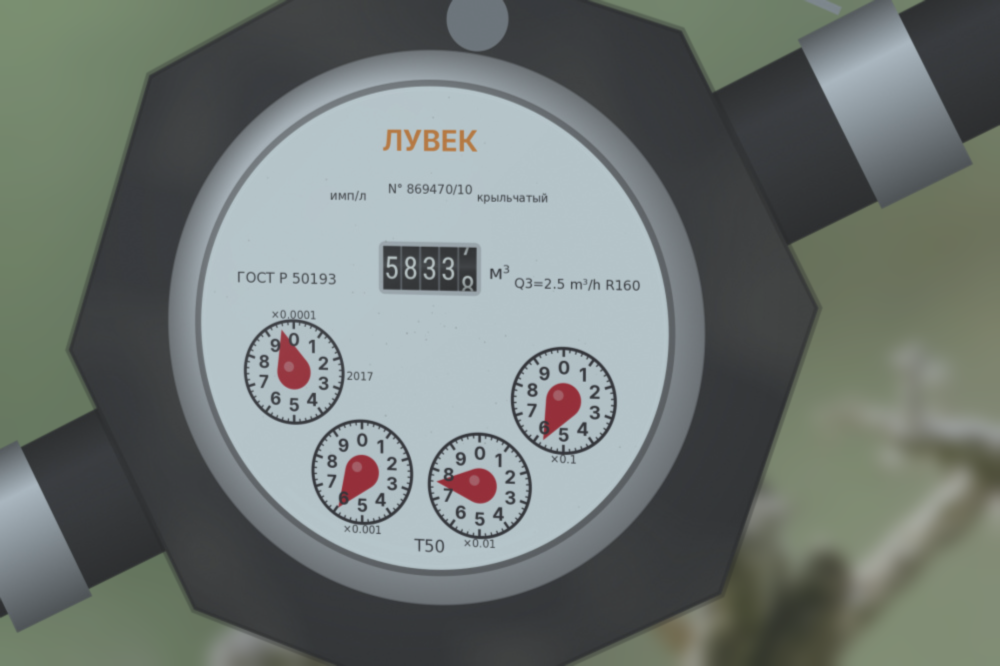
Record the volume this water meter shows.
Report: 58337.5759 m³
